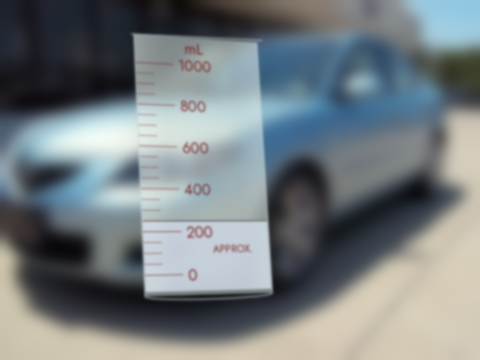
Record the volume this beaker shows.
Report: 250 mL
